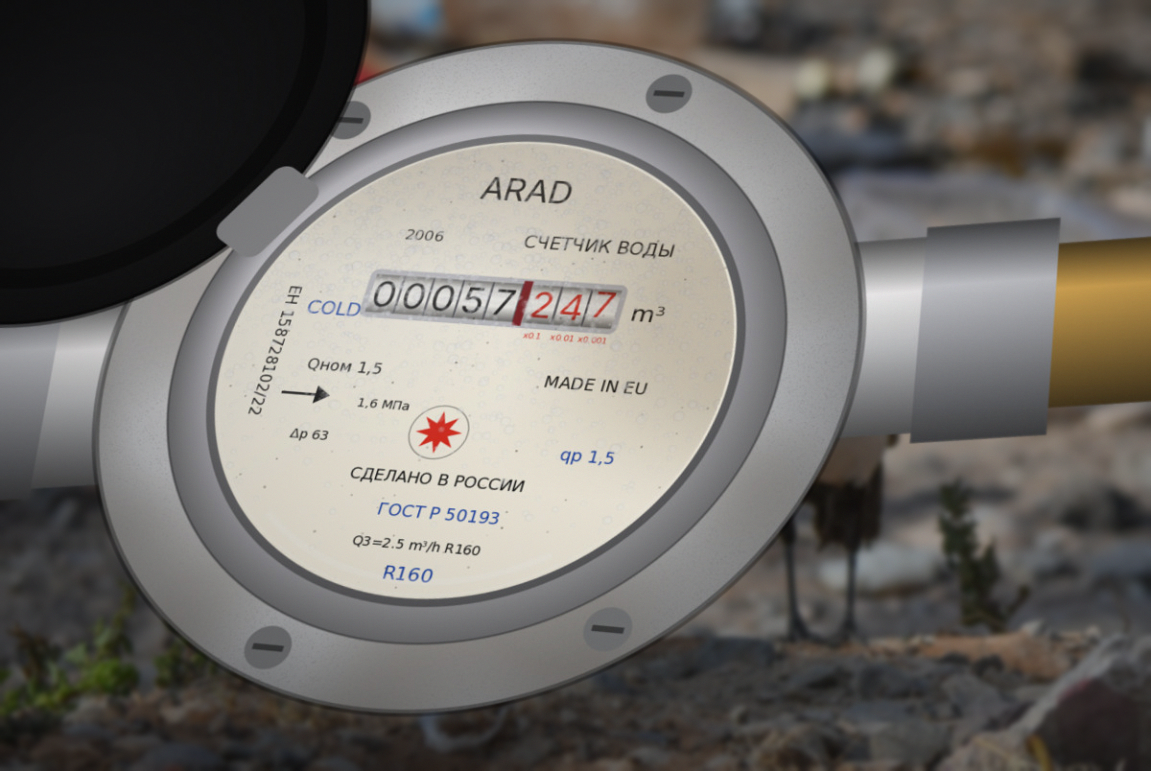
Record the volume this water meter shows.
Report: 57.247 m³
